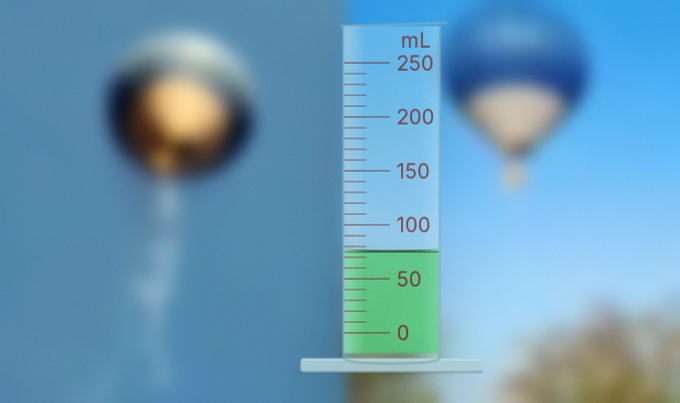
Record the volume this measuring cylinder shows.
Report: 75 mL
